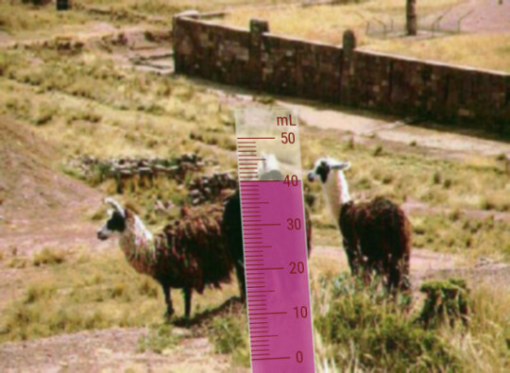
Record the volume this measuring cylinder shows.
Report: 40 mL
